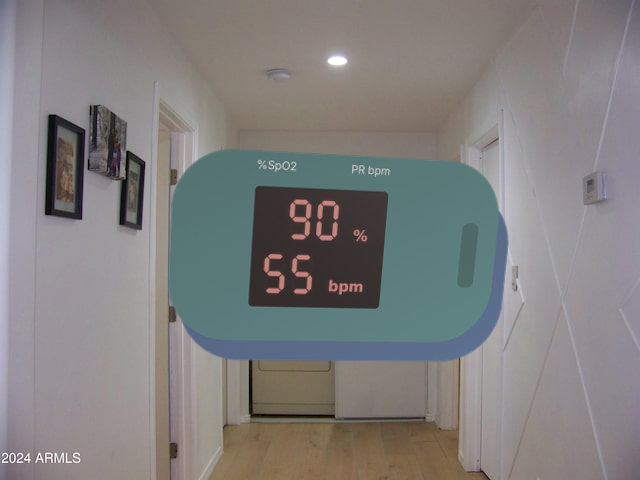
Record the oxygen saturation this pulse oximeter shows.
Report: 90 %
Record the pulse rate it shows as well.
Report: 55 bpm
